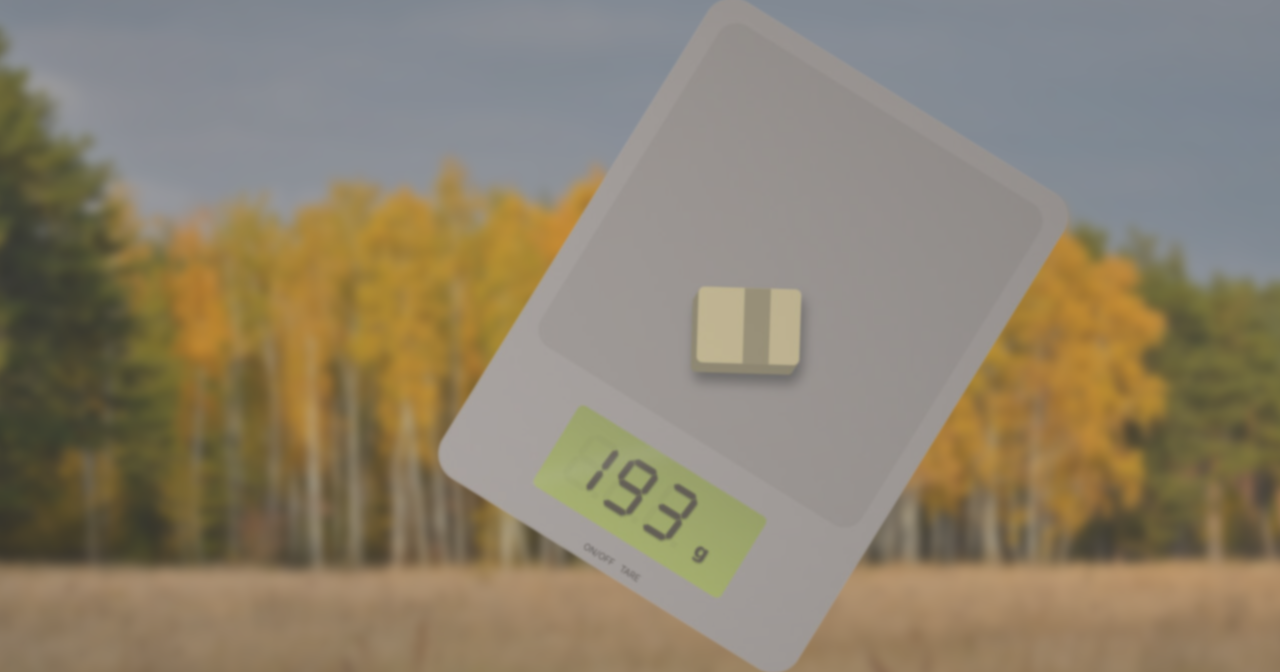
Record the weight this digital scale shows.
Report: 193 g
